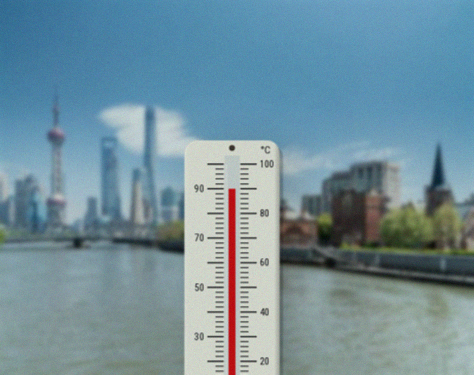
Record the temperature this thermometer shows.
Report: 90 °C
